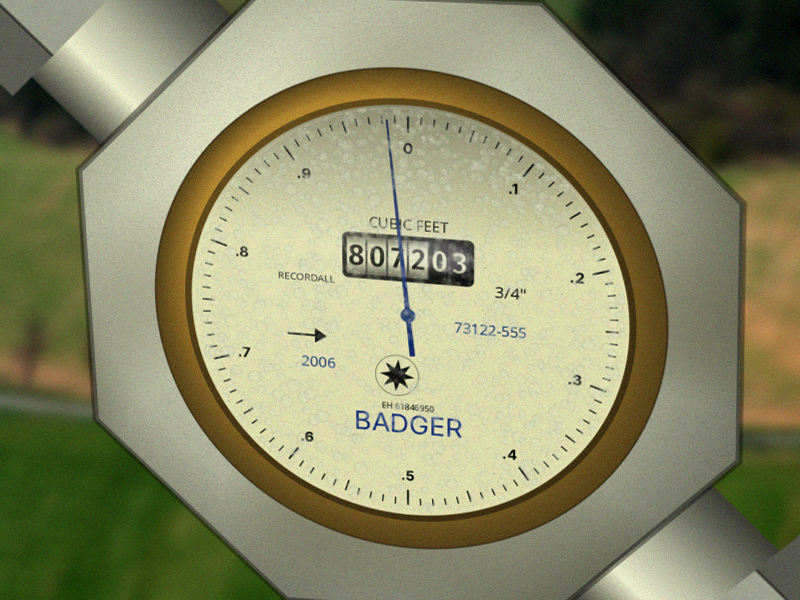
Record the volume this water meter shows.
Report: 807202.98 ft³
